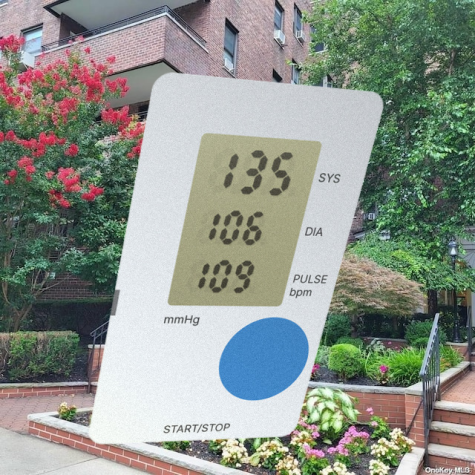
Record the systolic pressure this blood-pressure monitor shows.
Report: 135 mmHg
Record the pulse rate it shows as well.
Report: 109 bpm
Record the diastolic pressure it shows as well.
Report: 106 mmHg
